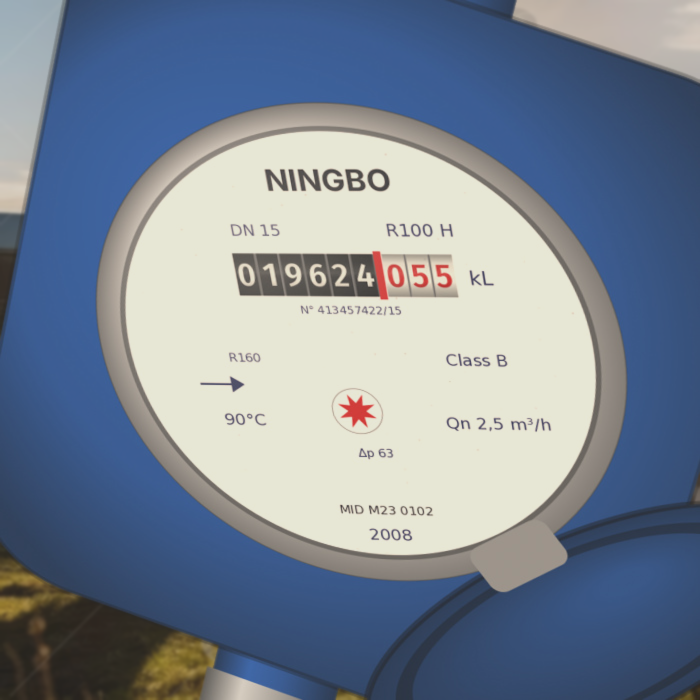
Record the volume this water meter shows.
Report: 19624.055 kL
